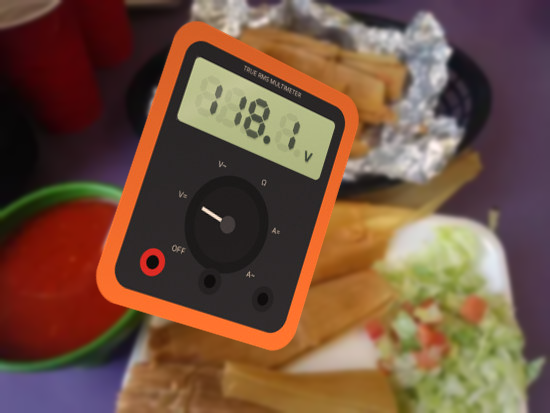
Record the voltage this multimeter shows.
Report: 118.1 V
